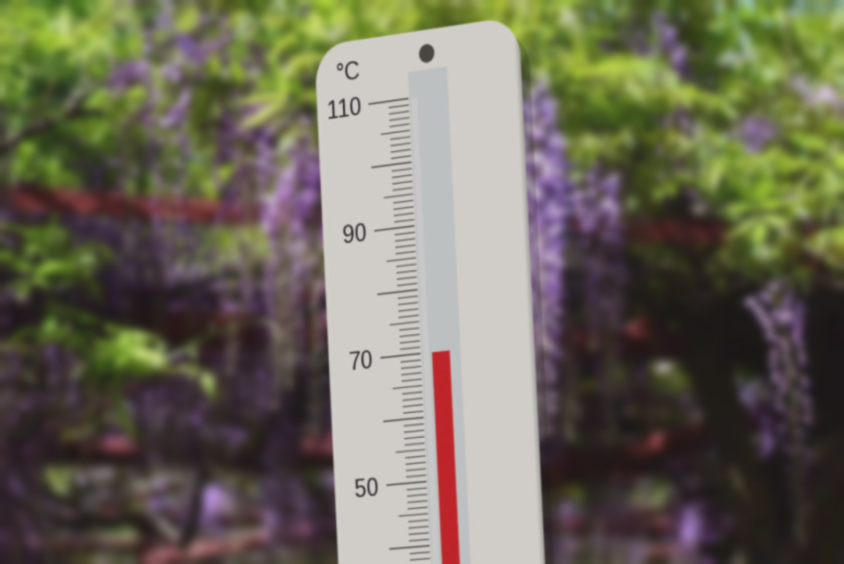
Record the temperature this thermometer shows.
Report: 70 °C
